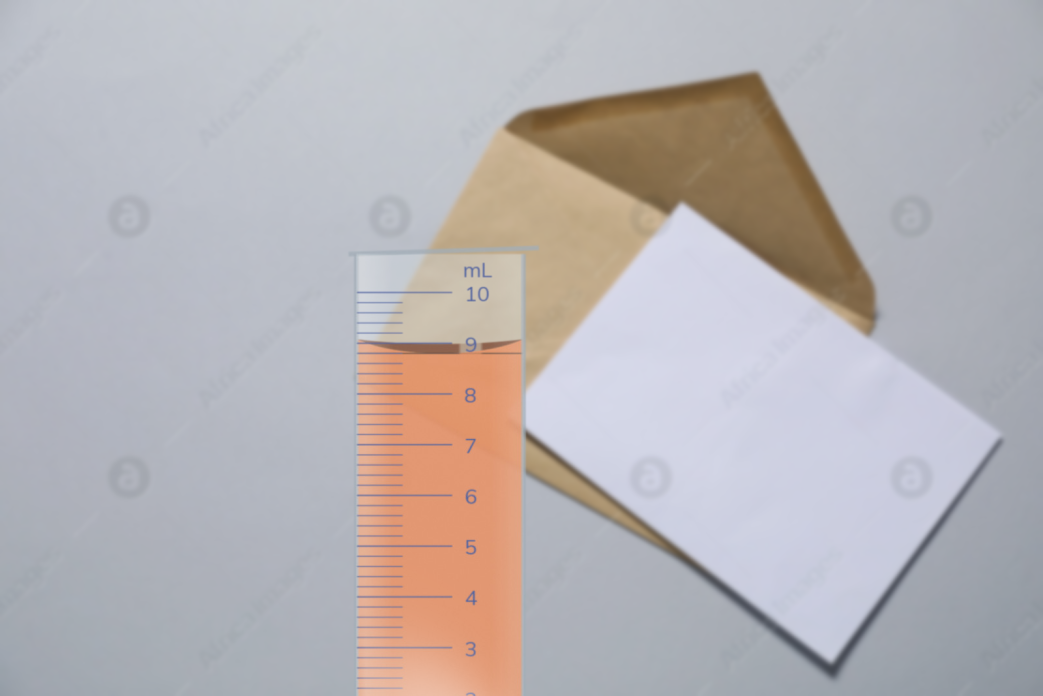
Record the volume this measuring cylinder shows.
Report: 8.8 mL
